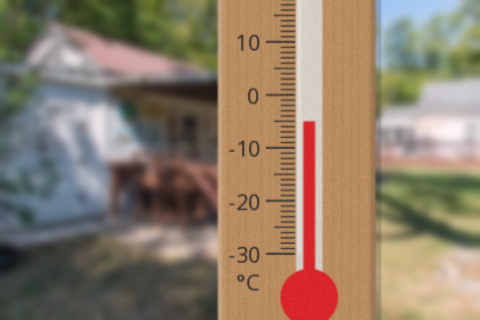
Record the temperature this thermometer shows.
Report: -5 °C
